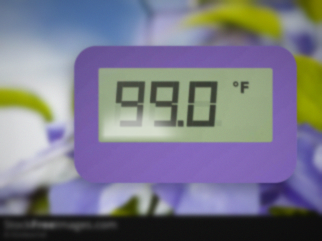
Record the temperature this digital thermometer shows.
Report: 99.0 °F
